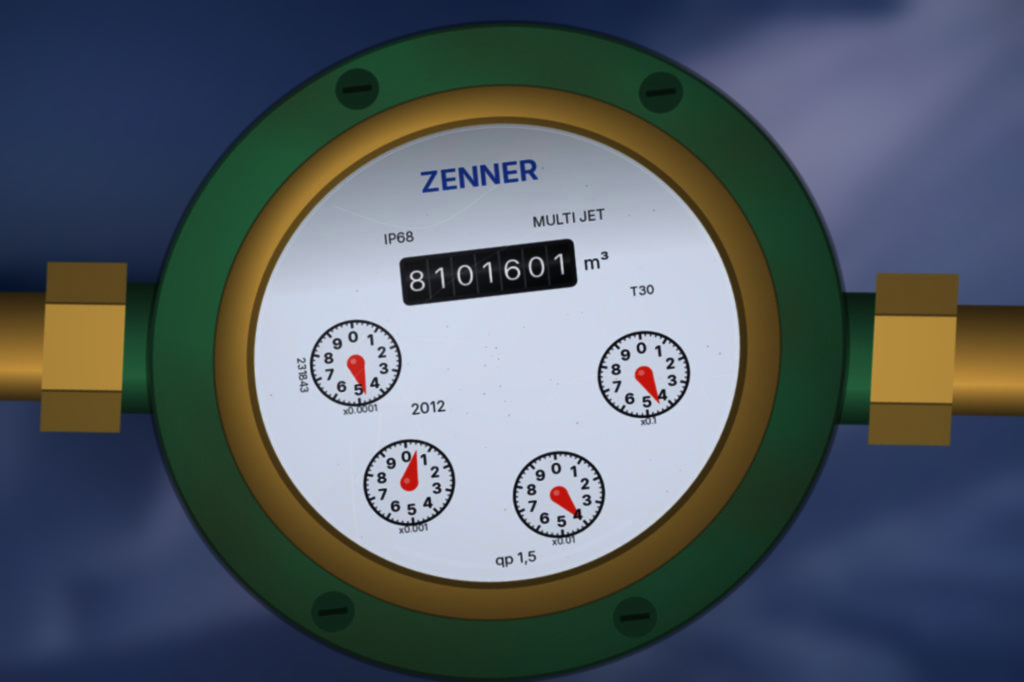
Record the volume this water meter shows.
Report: 8101601.4404 m³
